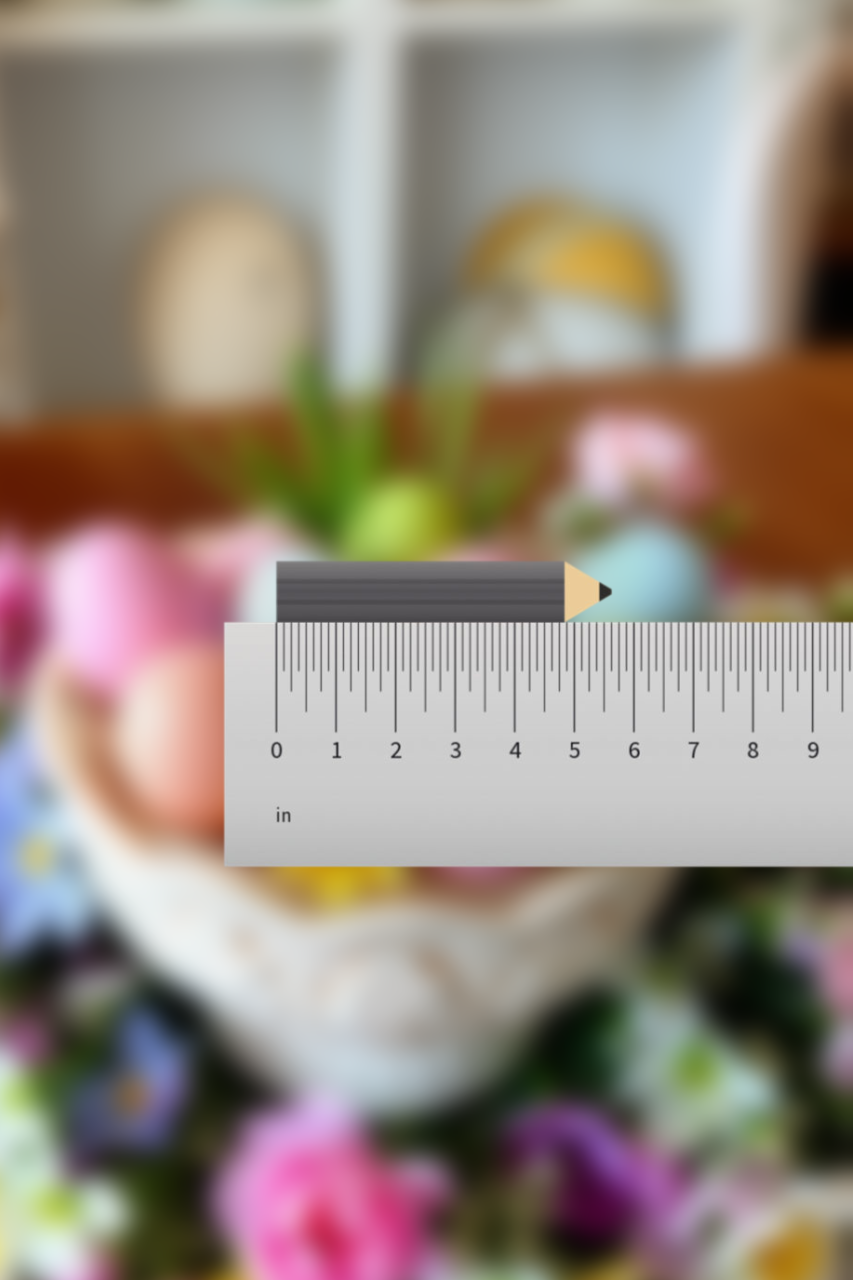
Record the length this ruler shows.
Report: 5.625 in
